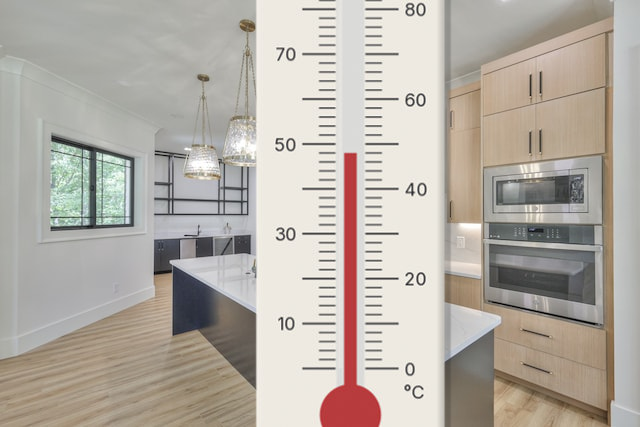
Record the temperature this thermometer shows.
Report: 48 °C
